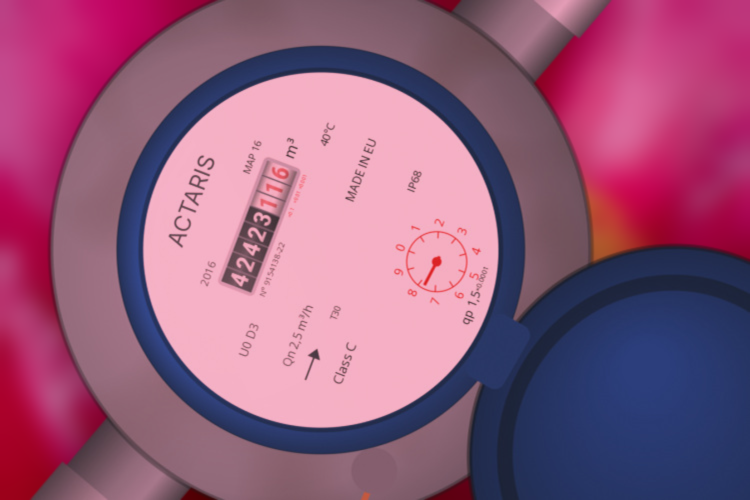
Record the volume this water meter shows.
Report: 42423.1167 m³
